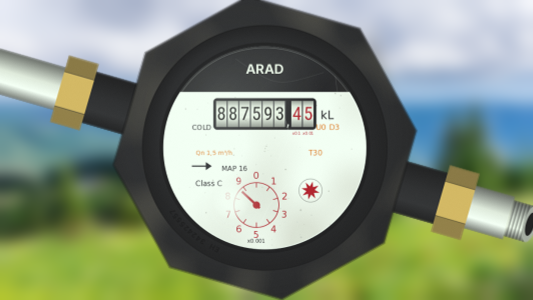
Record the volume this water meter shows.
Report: 887593.458 kL
